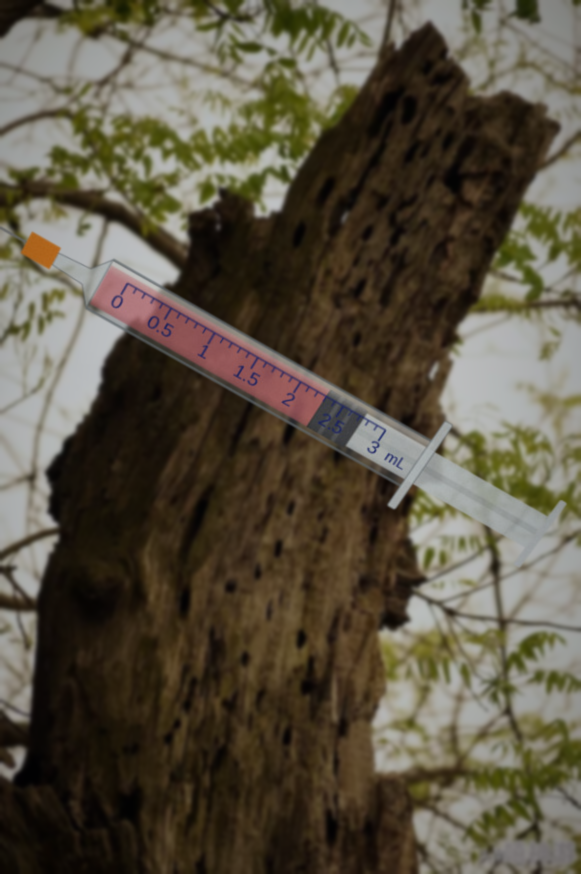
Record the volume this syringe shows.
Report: 2.3 mL
